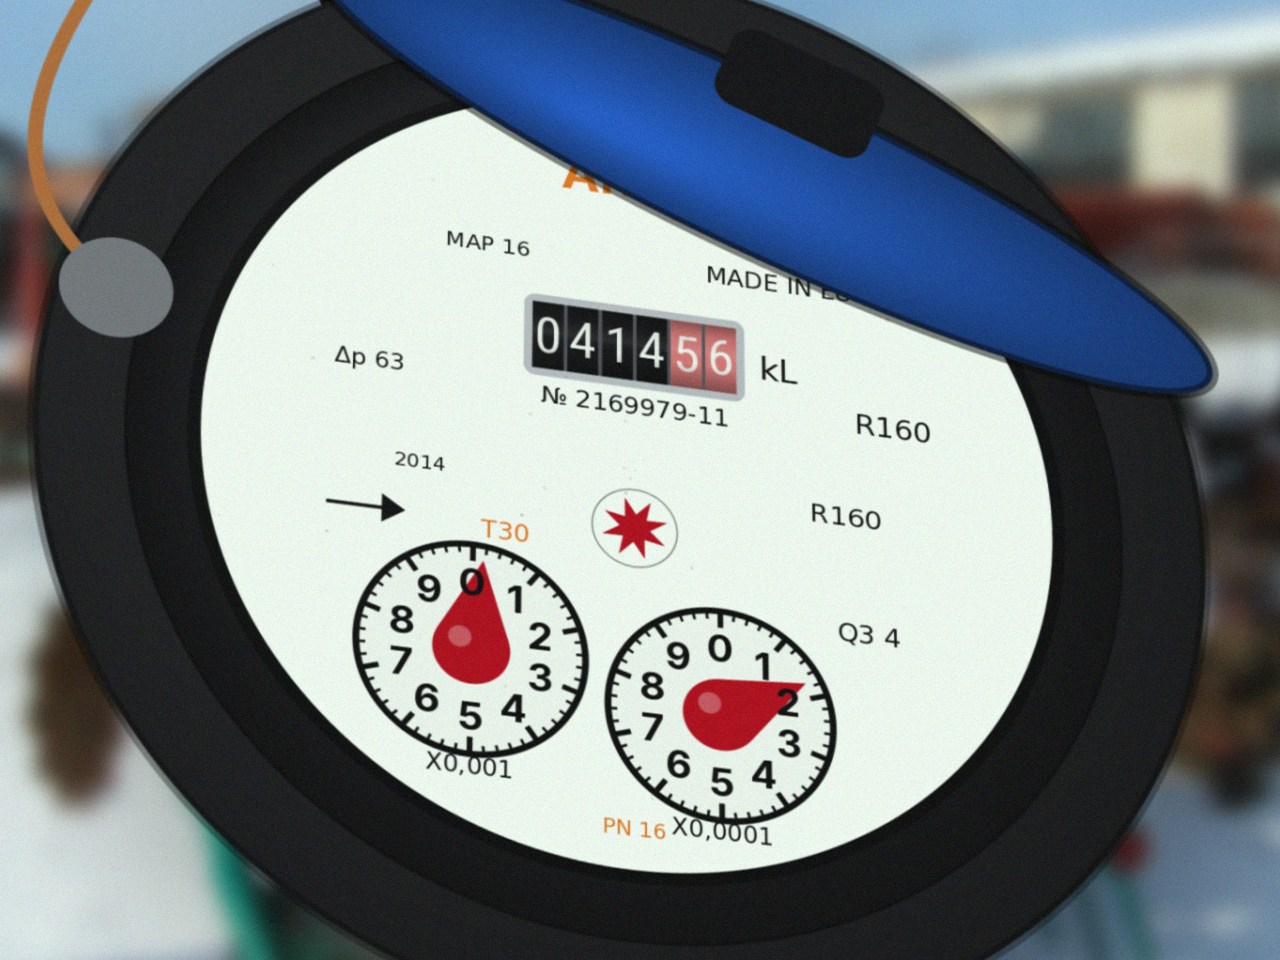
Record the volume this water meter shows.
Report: 414.5601 kL
